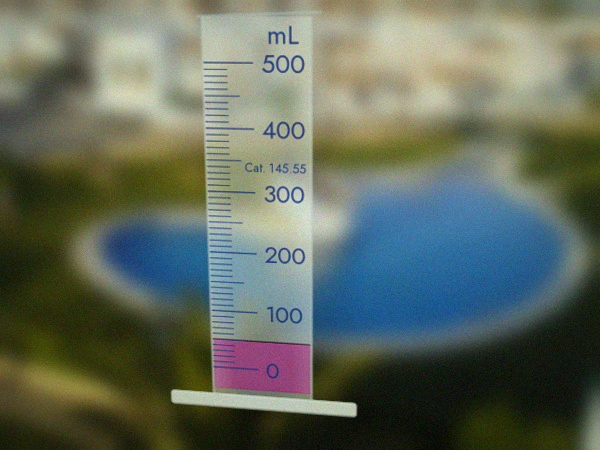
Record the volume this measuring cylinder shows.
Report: 50 mL
